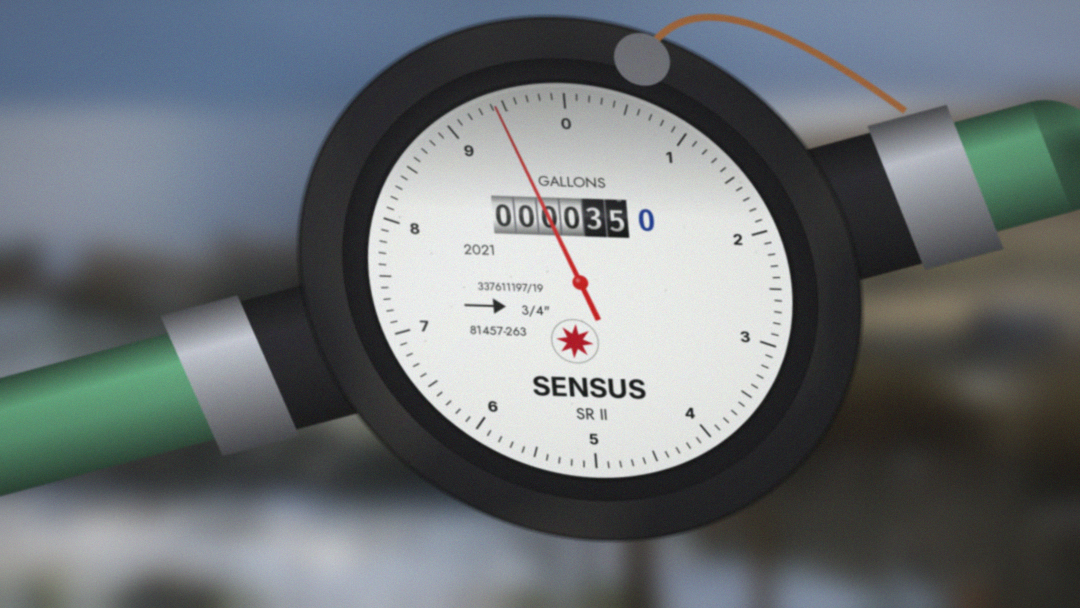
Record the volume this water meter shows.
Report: 349.4 gal
